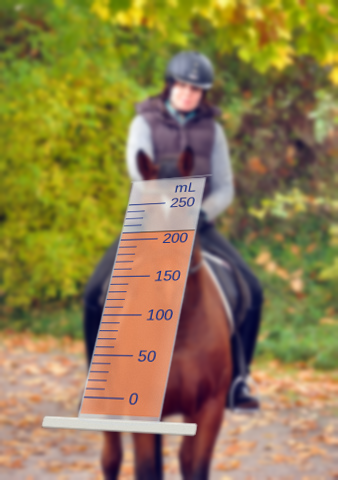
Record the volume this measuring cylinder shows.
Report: 210 mL
